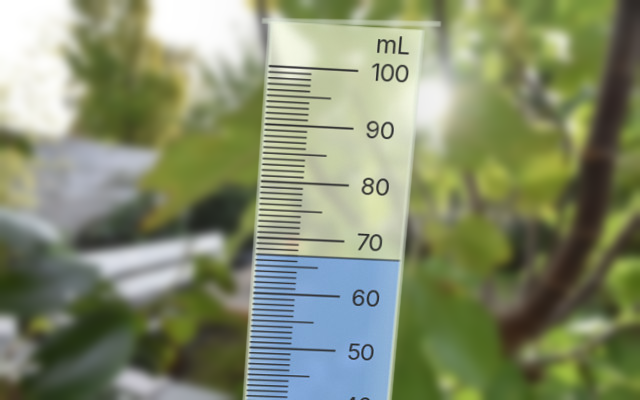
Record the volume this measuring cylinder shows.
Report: 67 mL
